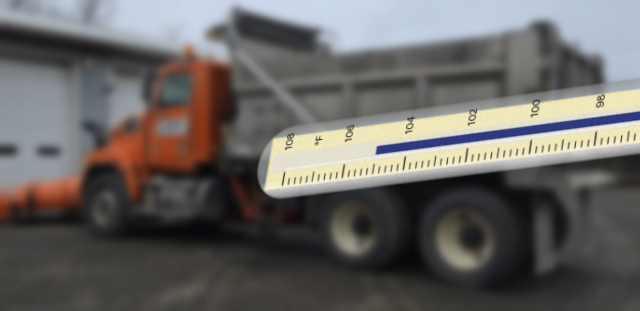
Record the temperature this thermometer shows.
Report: 105 °F
